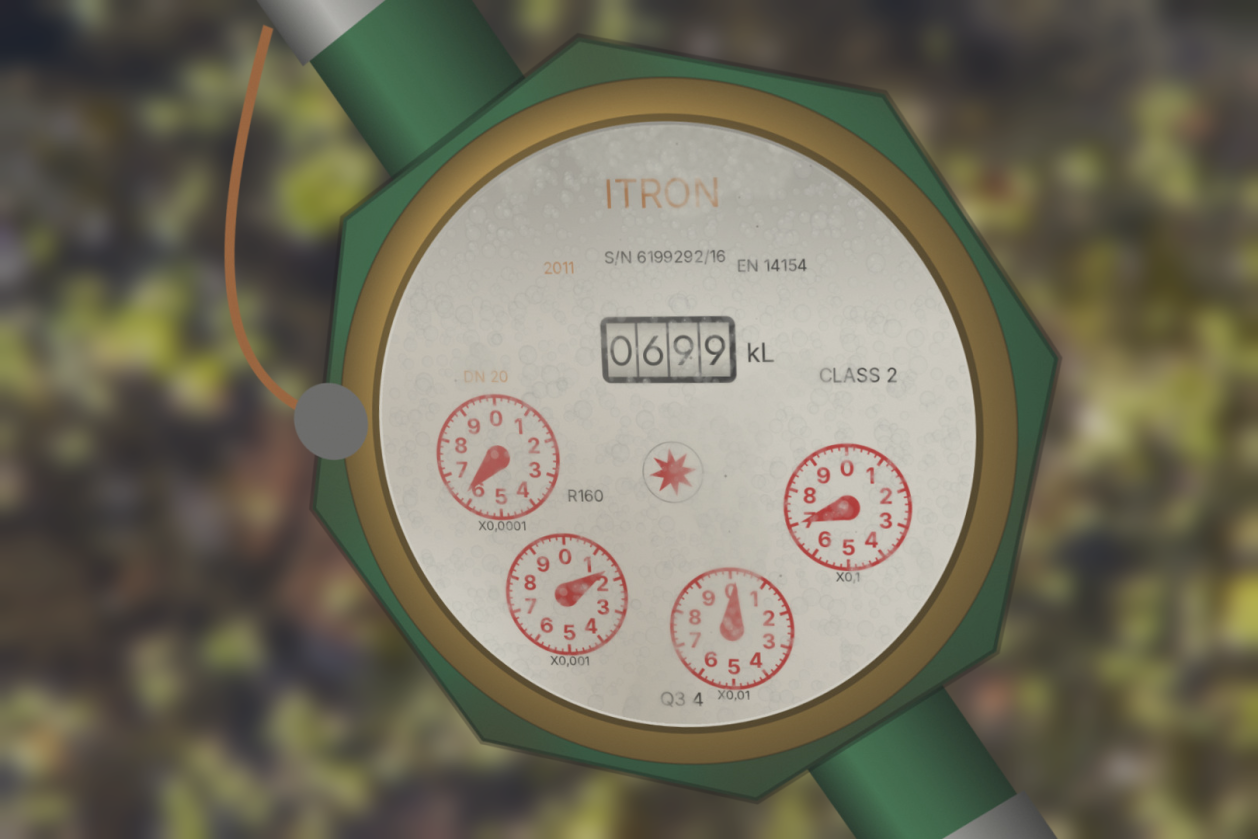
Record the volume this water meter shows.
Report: 699.7016 kL
